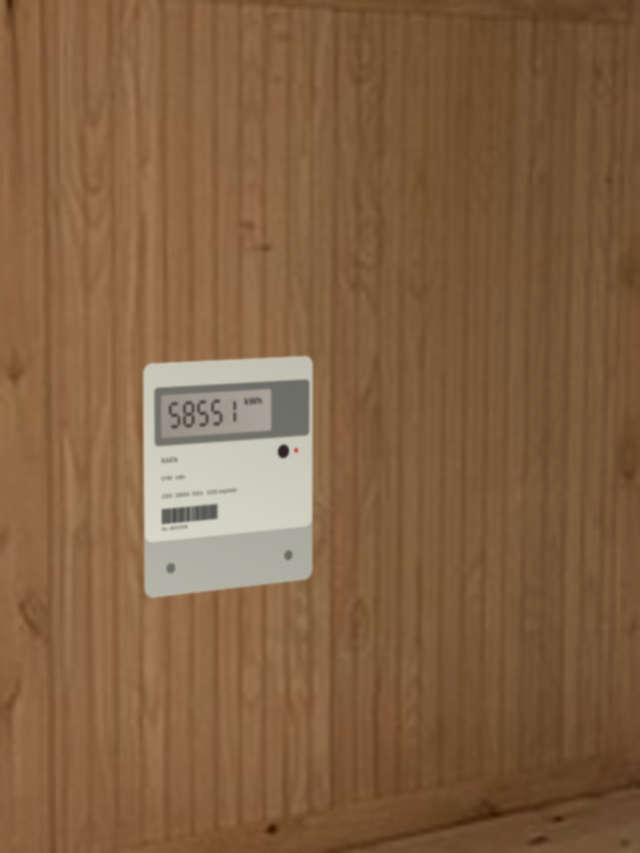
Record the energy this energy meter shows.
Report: 58551 kWh
